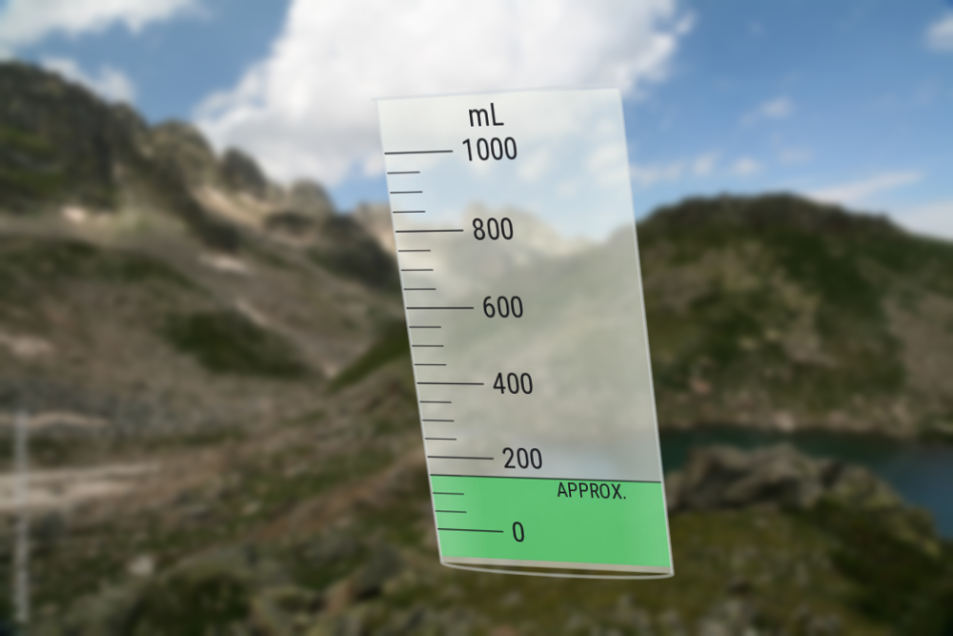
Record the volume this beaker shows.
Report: 150 mL
